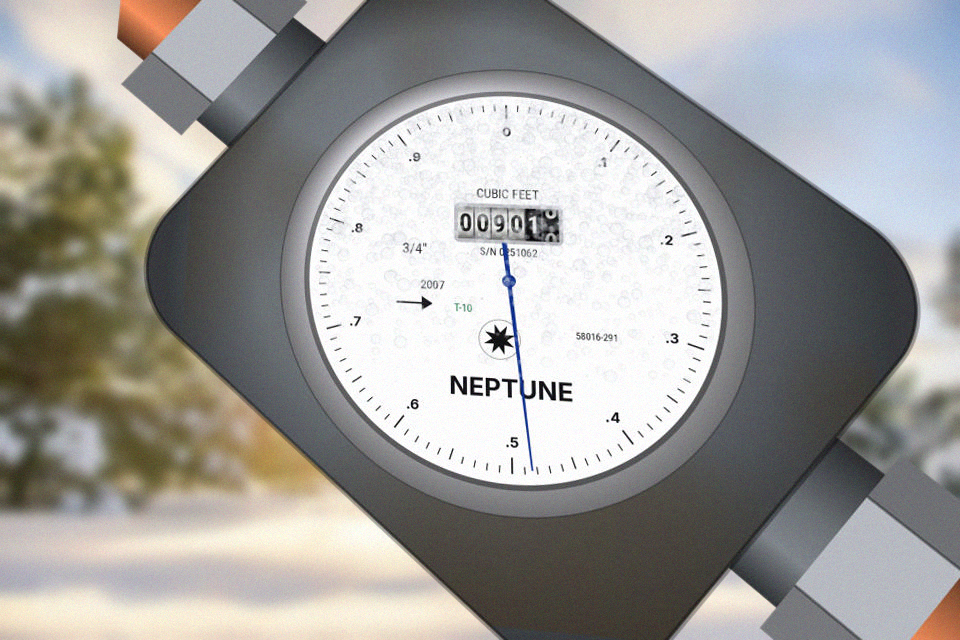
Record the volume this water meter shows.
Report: 9018.48 ft³
